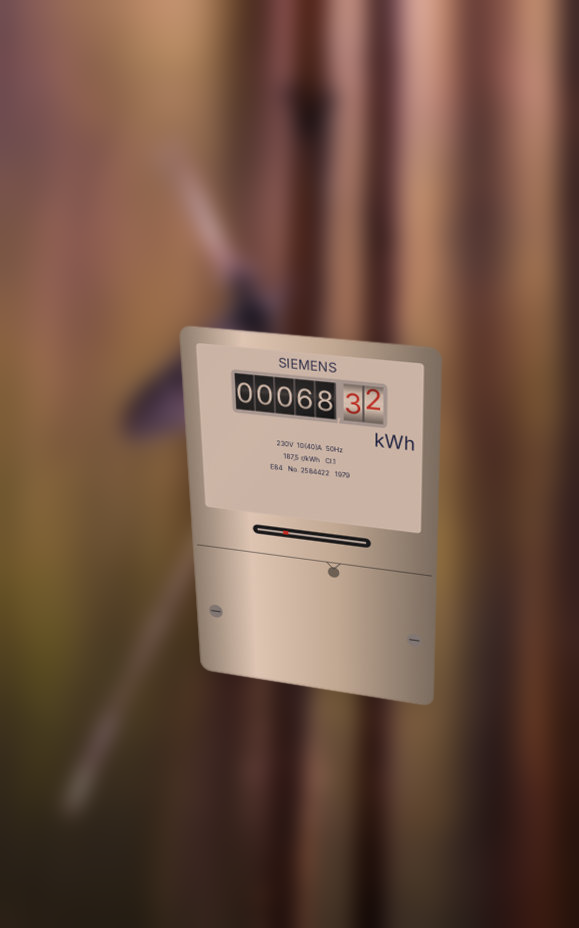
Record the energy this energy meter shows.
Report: 68.32 kWh
